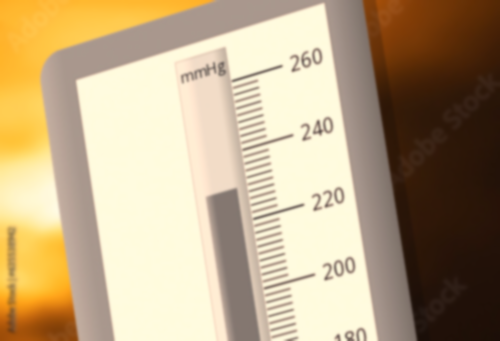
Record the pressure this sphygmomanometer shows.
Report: 230 mmHg
